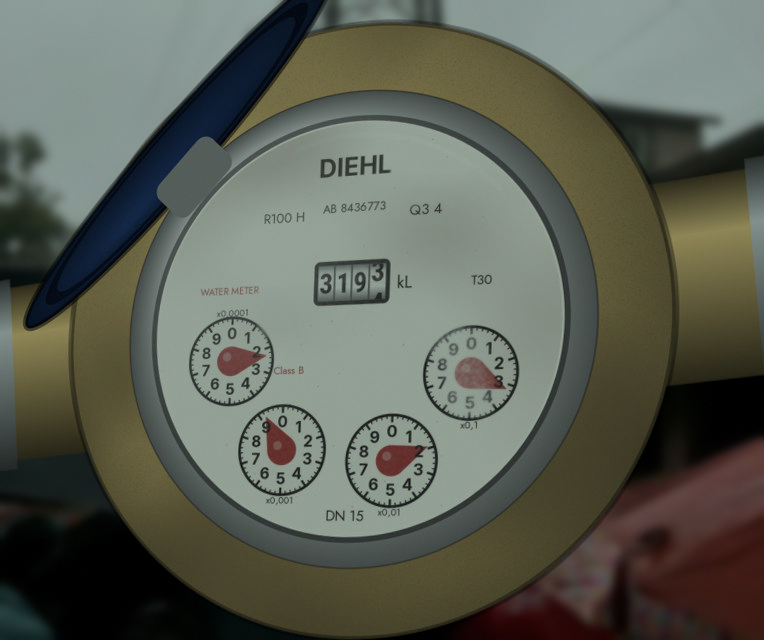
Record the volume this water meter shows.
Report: 3193.3192 kL
